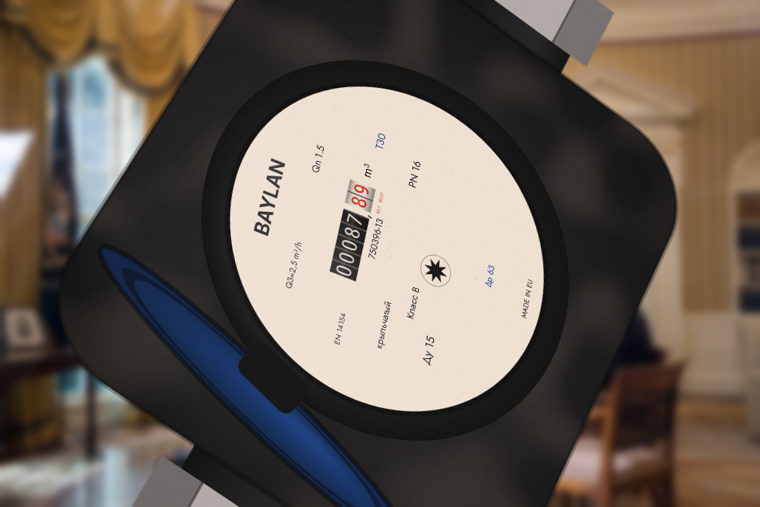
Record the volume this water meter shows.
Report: 87.89 m³
